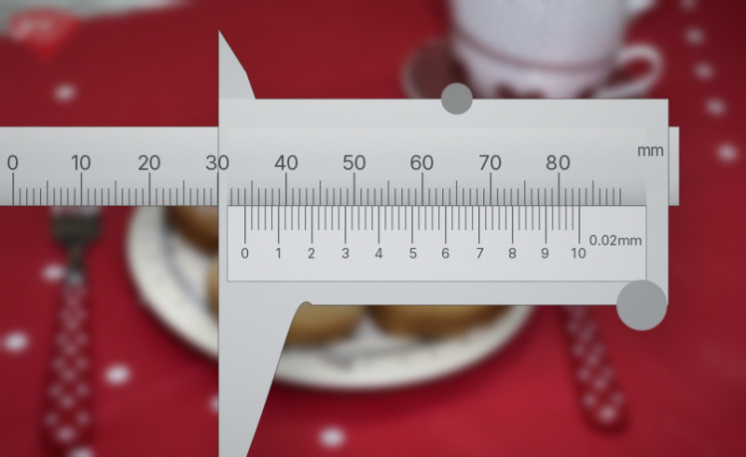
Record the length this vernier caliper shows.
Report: 34.0 mm
